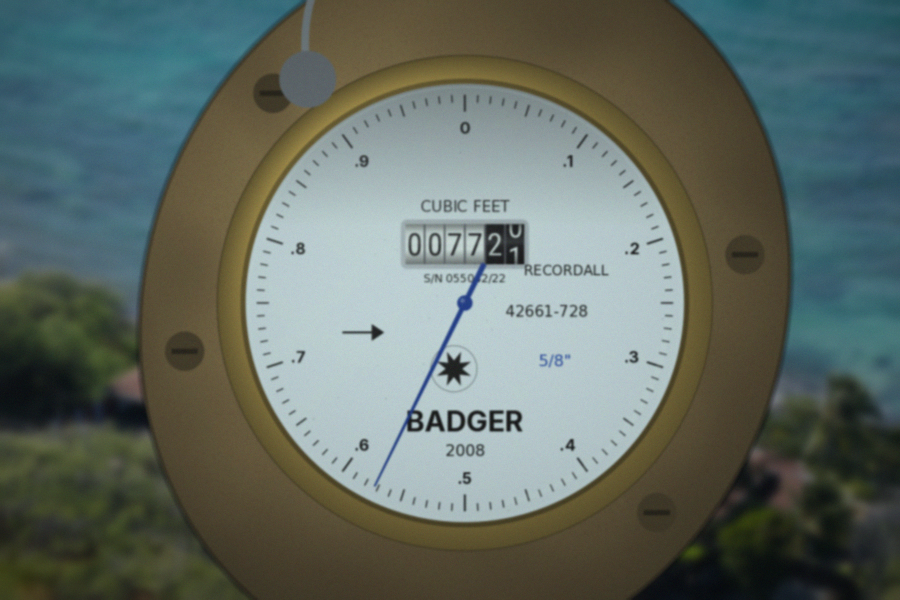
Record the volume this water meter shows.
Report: 7720.57 ft³
